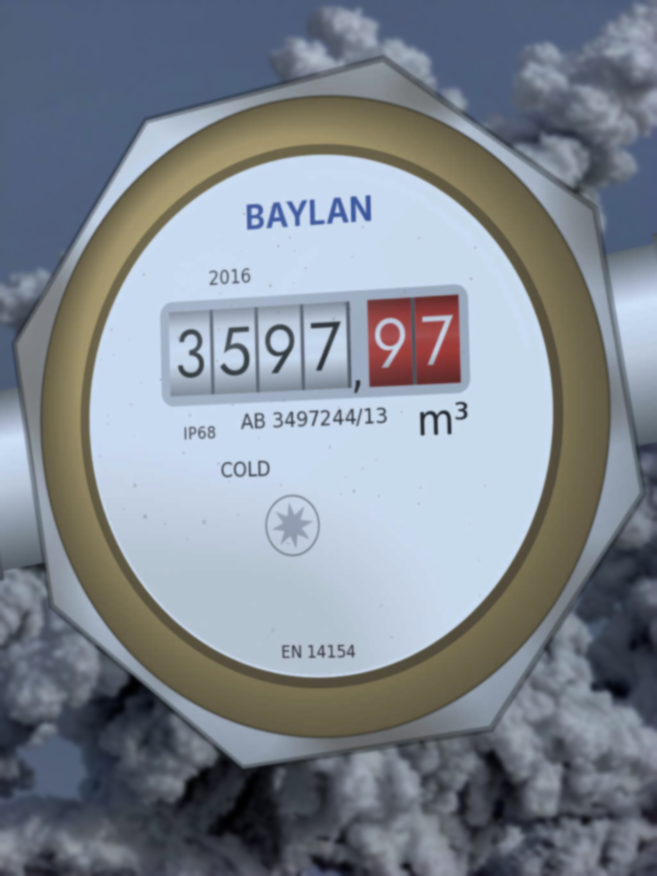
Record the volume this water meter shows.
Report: 3597.97 m³
